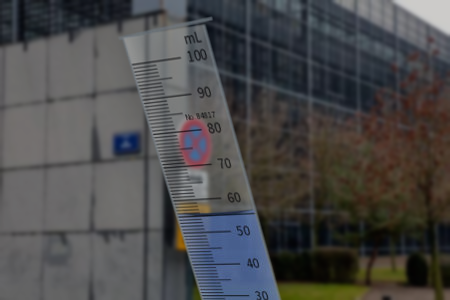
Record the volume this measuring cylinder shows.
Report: 55 mL
